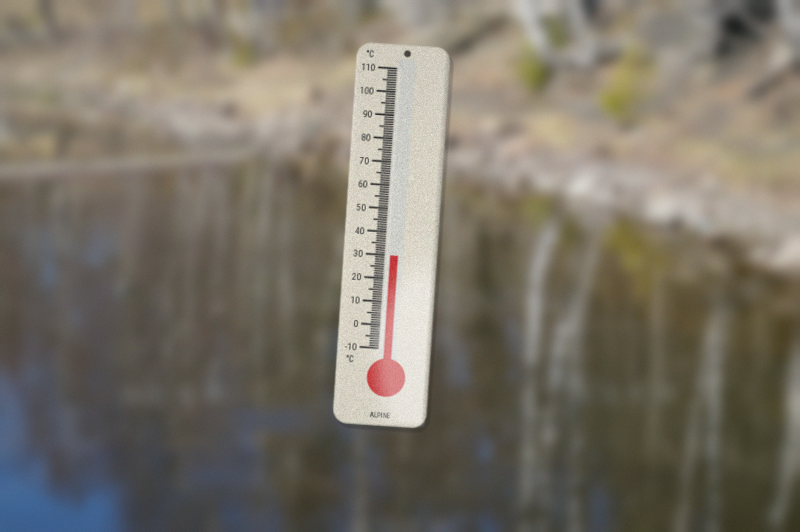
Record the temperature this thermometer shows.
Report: 30 °C
